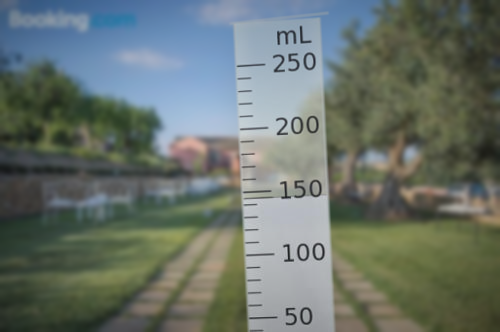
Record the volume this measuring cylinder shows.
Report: 145 mL
